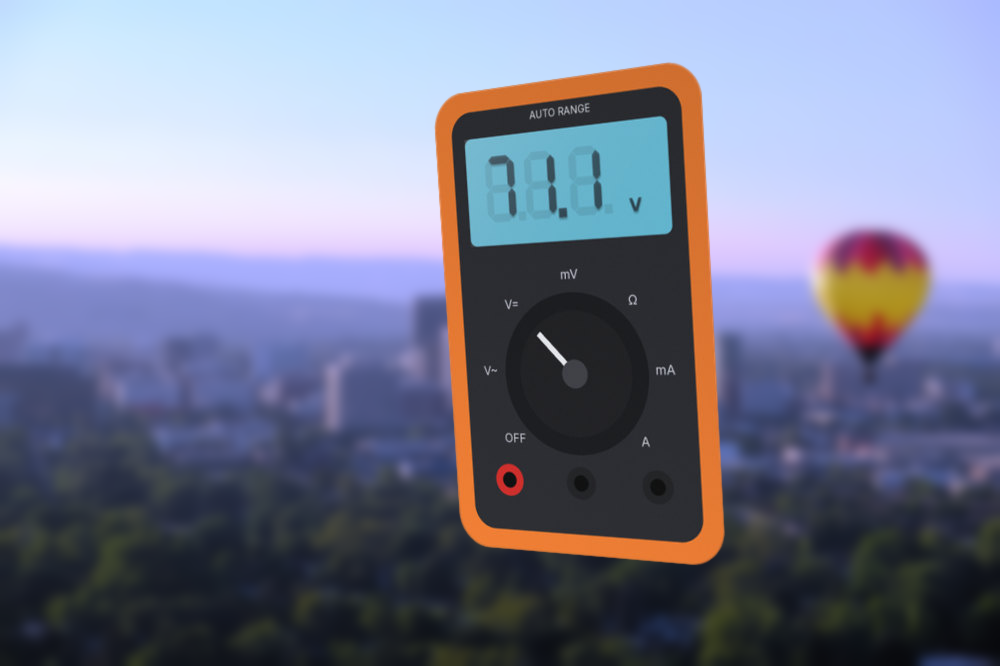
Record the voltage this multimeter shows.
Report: 71.1 V
